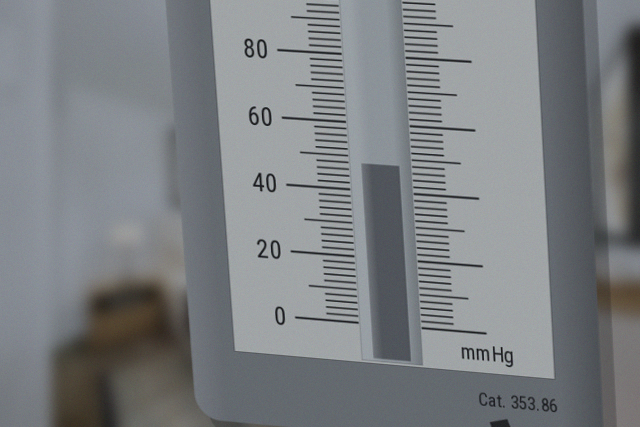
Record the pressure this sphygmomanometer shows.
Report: 48 mmHg
